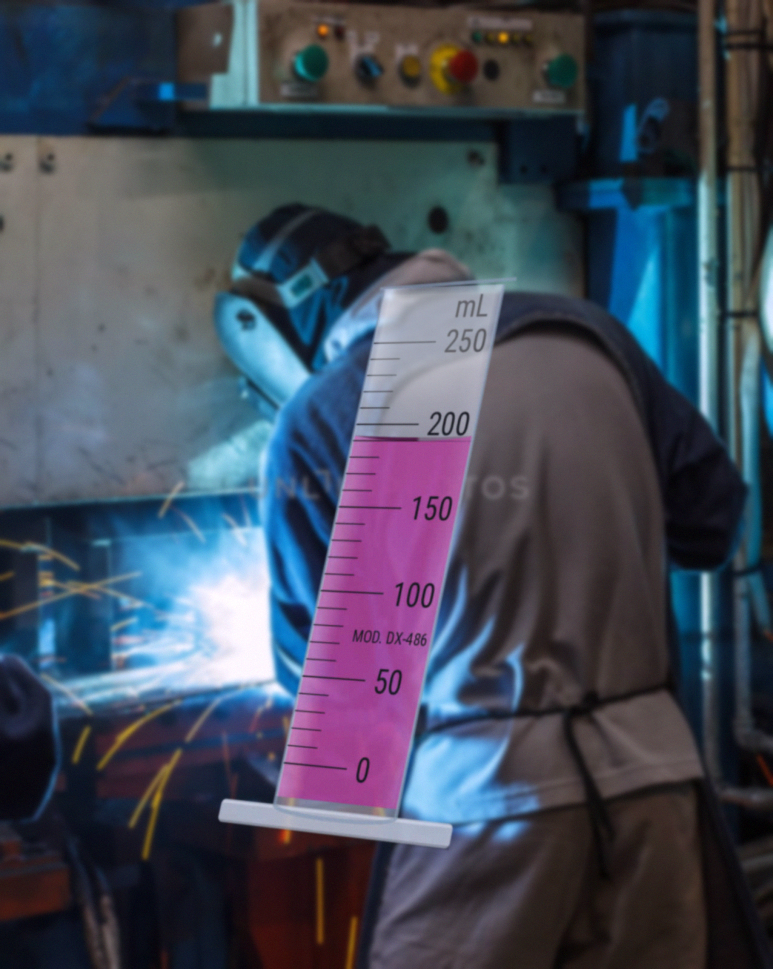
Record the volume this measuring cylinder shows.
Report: 190 mL
